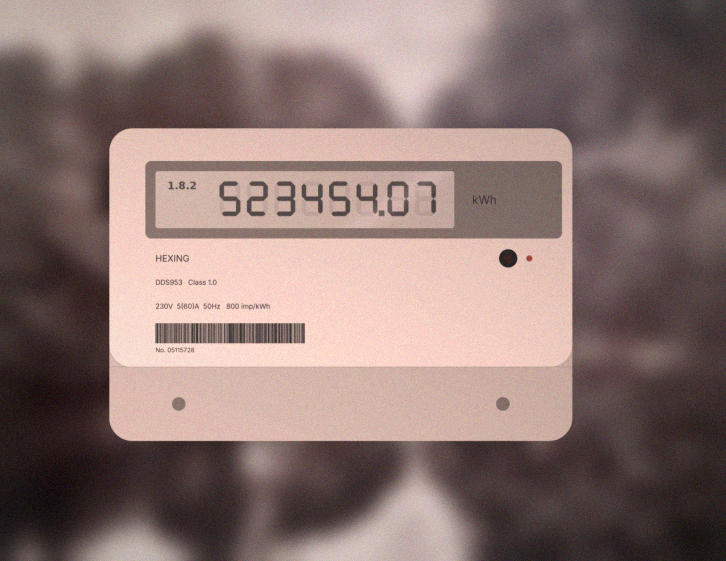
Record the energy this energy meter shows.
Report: 523454.07 kWh
